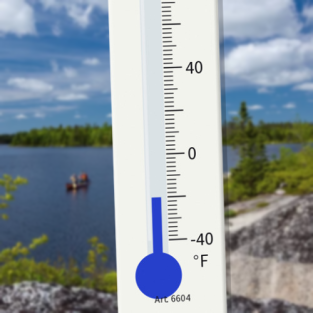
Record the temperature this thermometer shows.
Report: -20 °F
